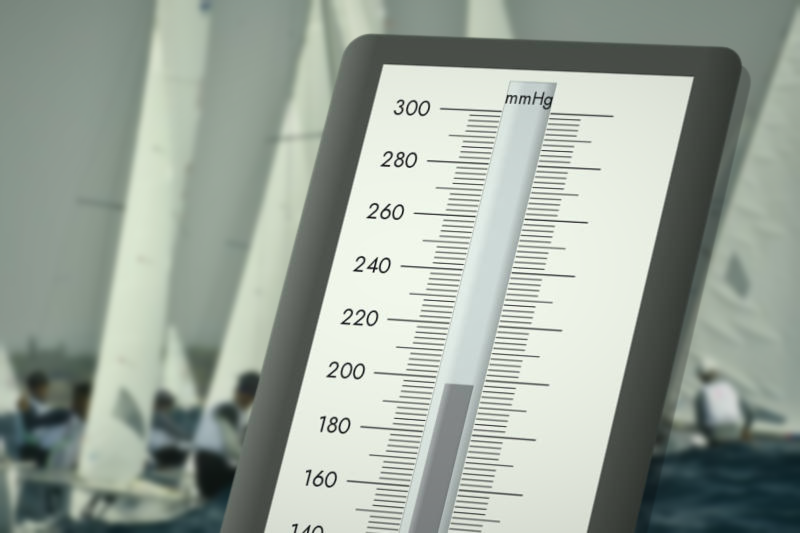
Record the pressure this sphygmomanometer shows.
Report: 198 mmHg
